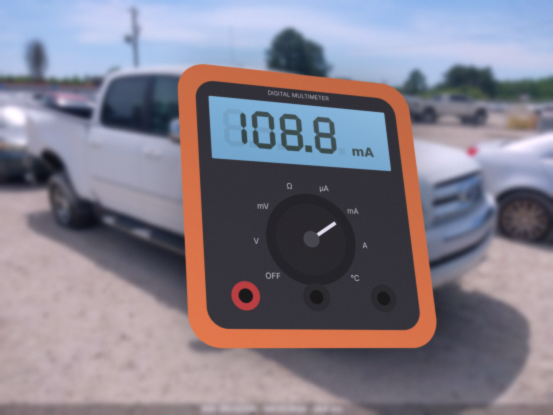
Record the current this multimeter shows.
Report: 108.8 mA
